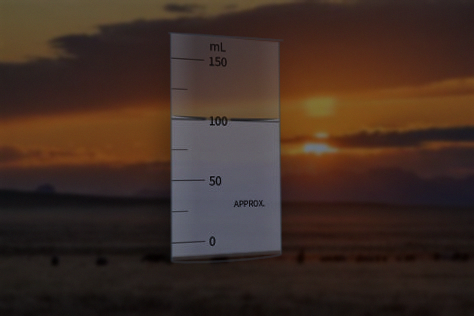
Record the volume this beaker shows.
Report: 100 mL
